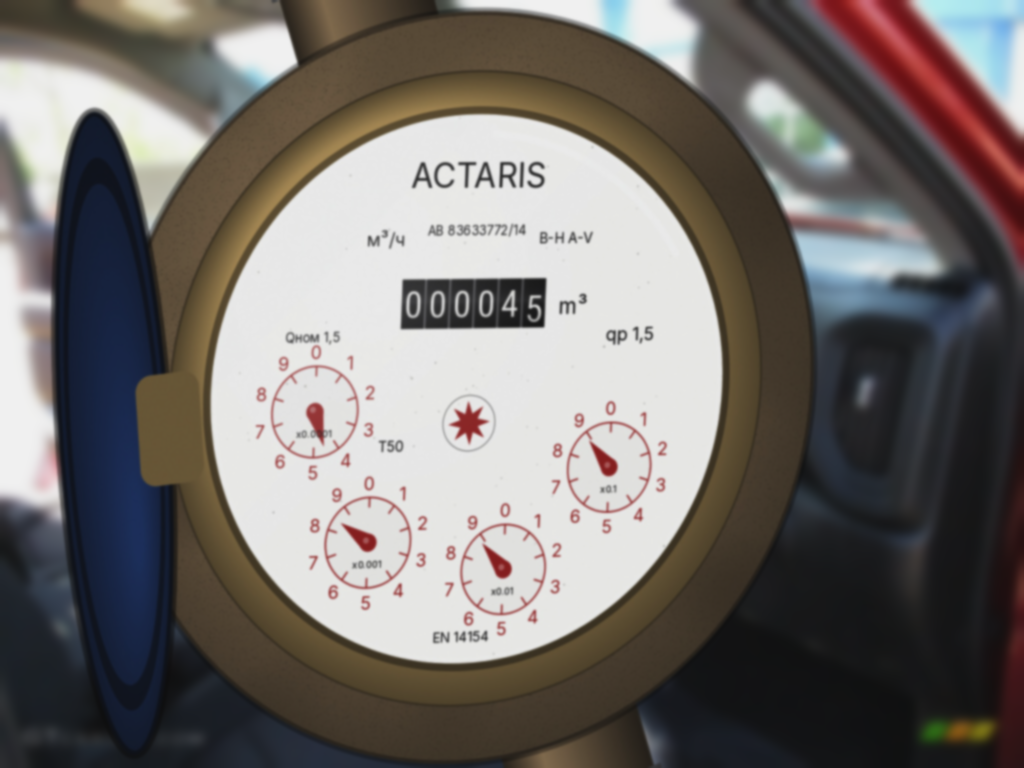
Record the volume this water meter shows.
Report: 44.8884 m³
